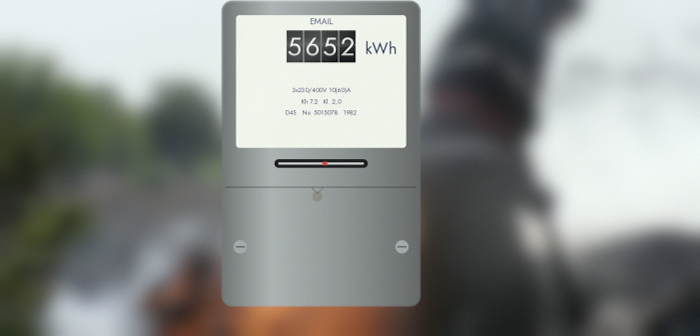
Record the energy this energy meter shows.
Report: 5652 kWh
